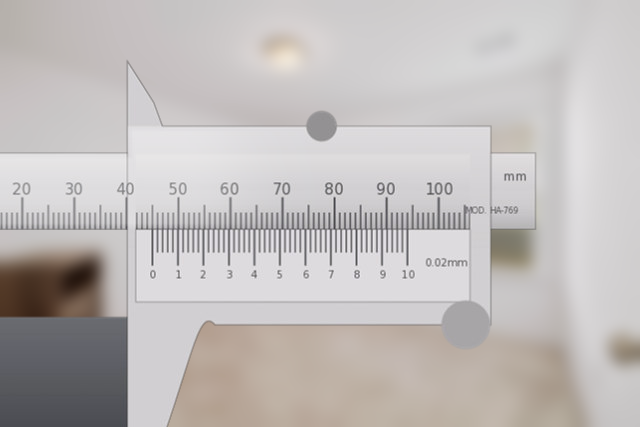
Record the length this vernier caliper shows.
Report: 45.0 mm
